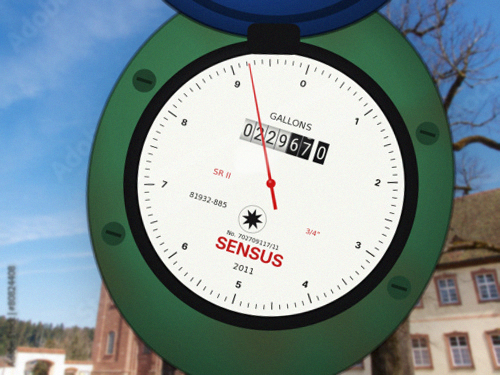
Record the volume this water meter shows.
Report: 229669.2 gal
